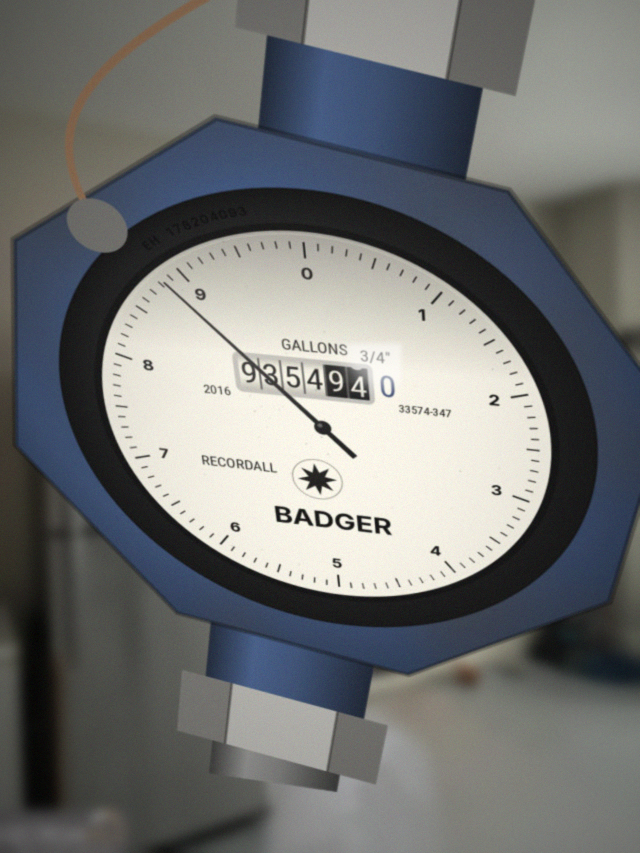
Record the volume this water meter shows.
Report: 9354938.8 gal
